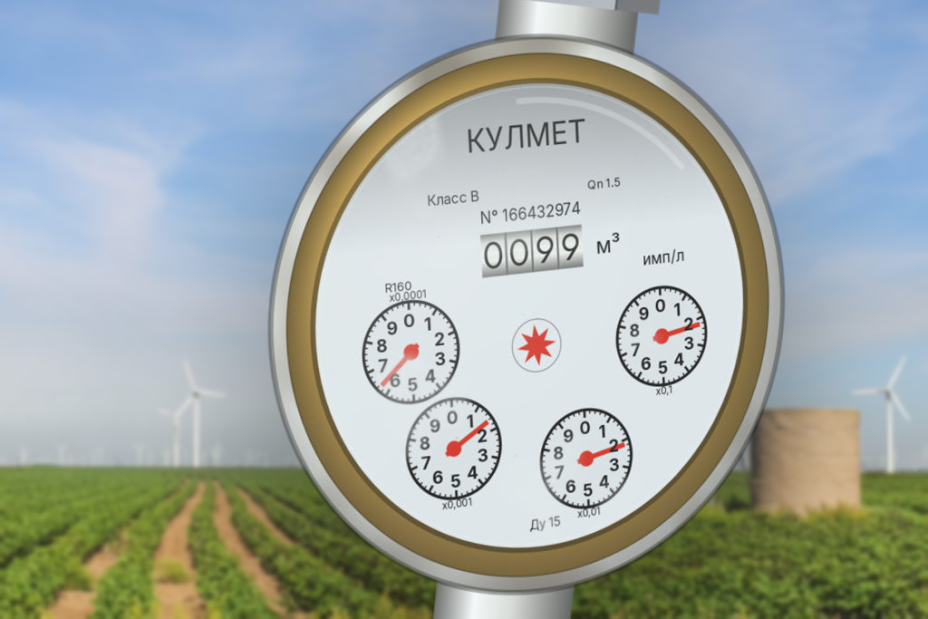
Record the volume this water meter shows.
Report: 99.2216 m³
